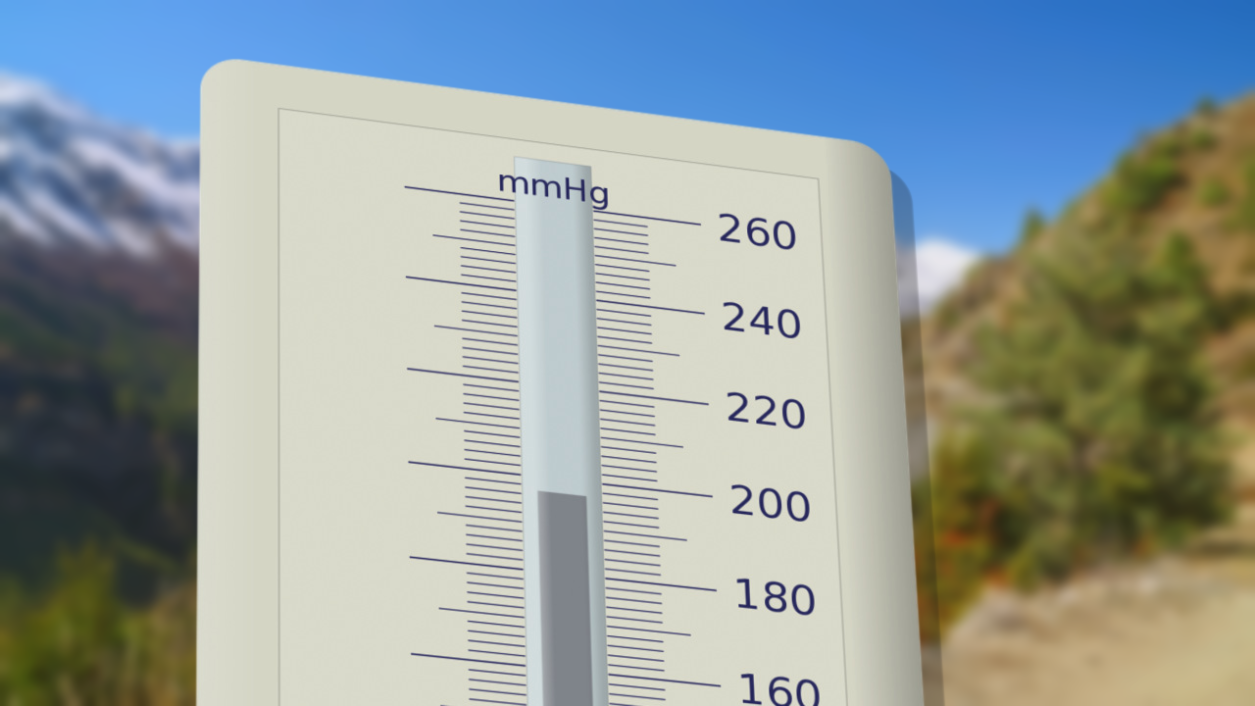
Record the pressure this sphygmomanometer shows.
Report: 197 mmHg
